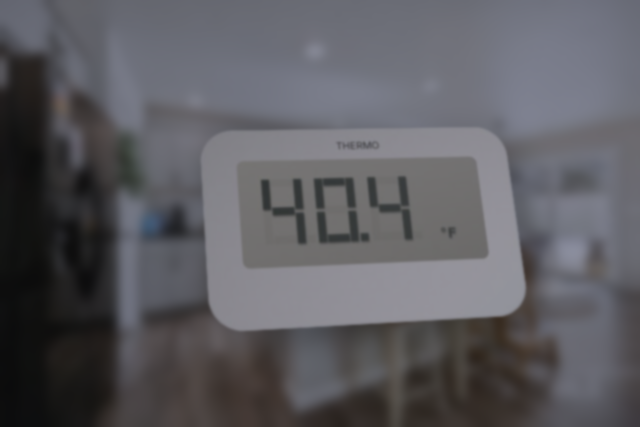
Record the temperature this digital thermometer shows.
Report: 40.4 °F
